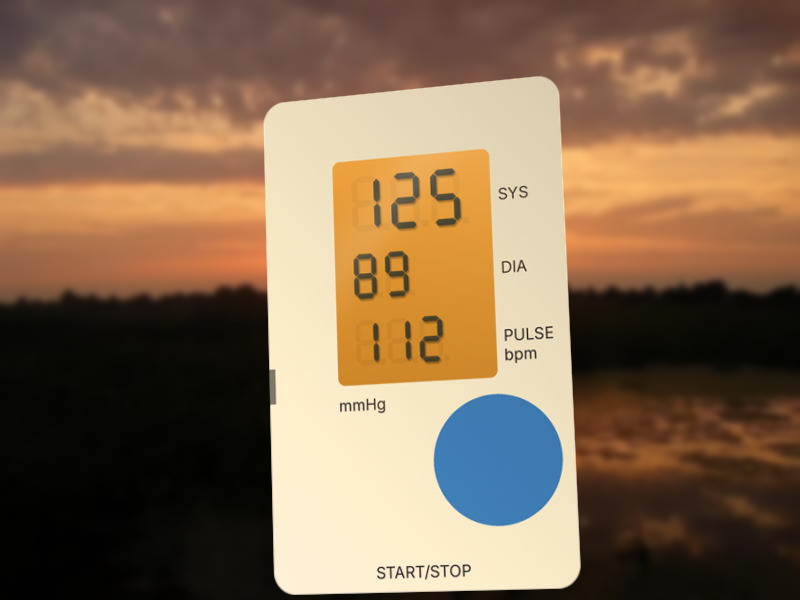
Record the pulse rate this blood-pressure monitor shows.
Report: 112 bpm
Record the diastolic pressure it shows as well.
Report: 89 mmHg
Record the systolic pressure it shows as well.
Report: 125 mmHg
